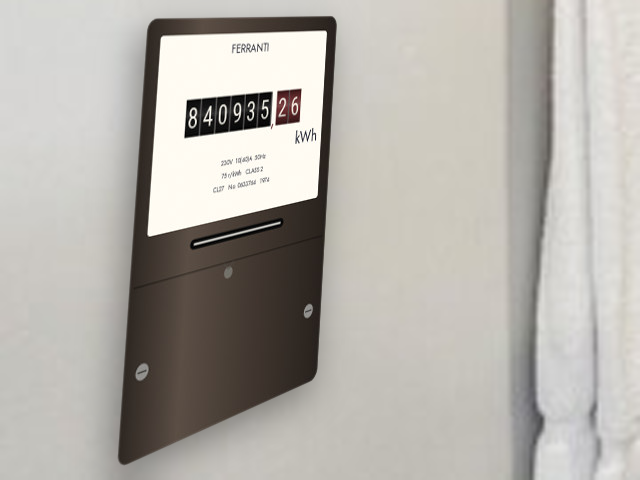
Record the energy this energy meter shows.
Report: 840935.26 kWh
